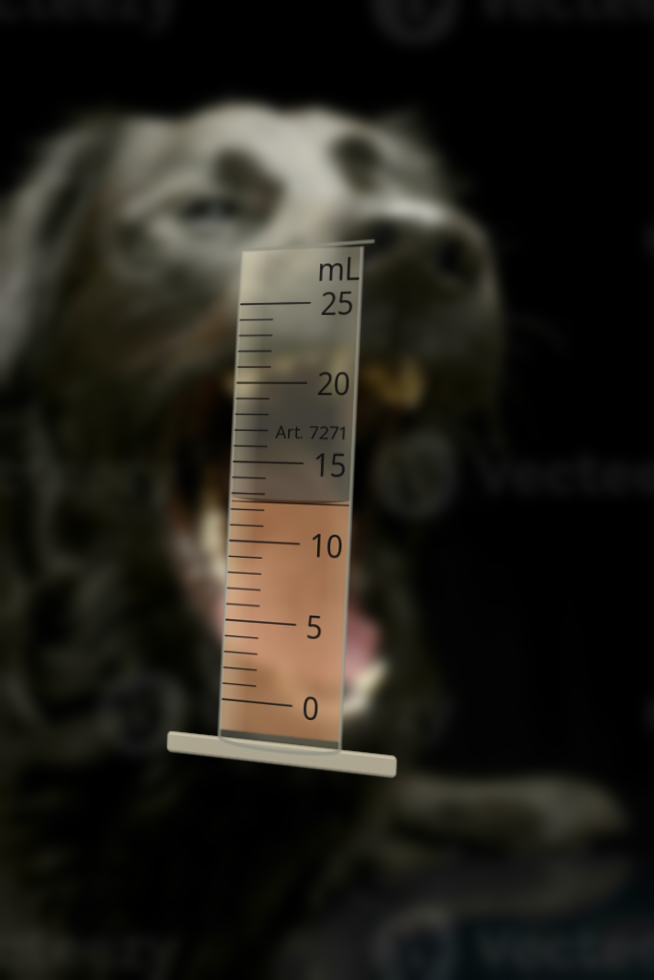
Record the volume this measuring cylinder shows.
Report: 12.5 mL
